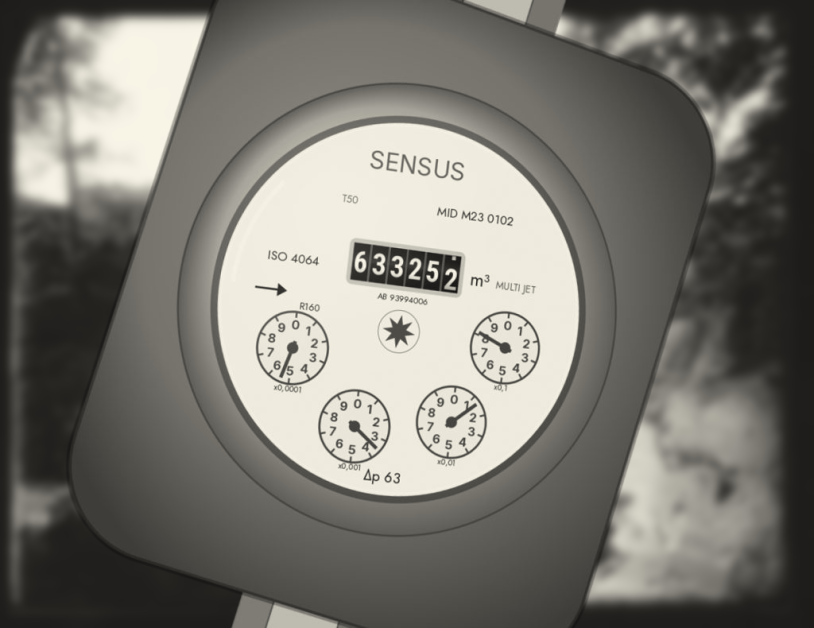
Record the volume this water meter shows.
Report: 633251.8135 m³
